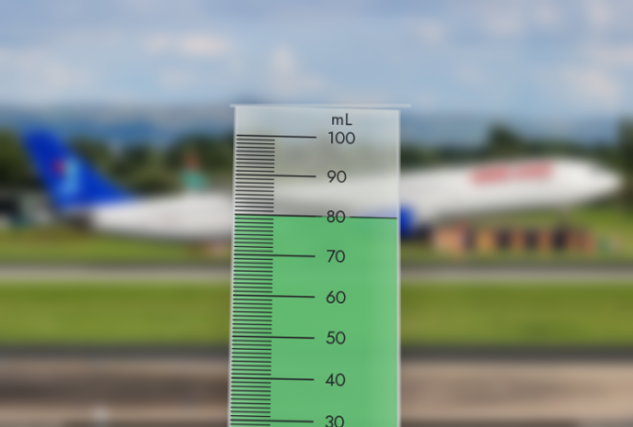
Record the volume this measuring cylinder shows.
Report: 80 mL
